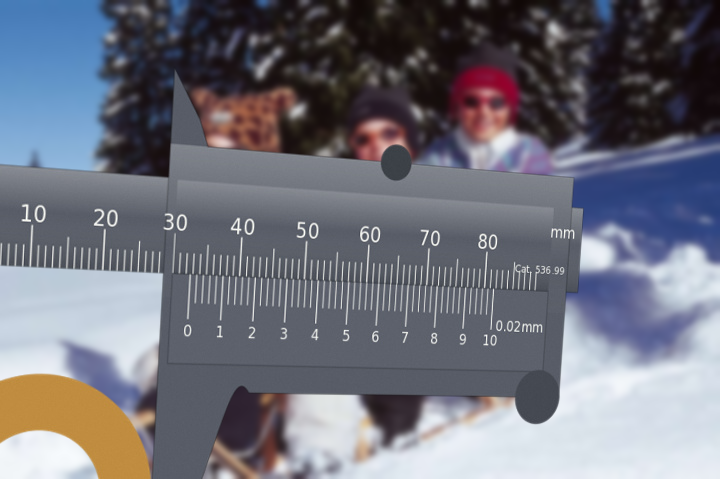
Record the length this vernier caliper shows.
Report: 32.6 mm
